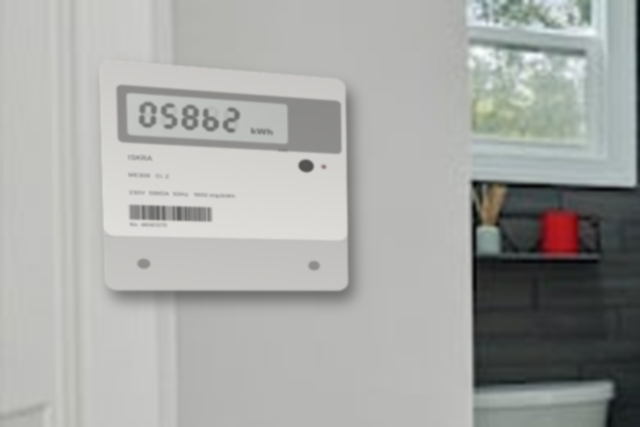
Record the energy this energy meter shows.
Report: 5862 kWh
